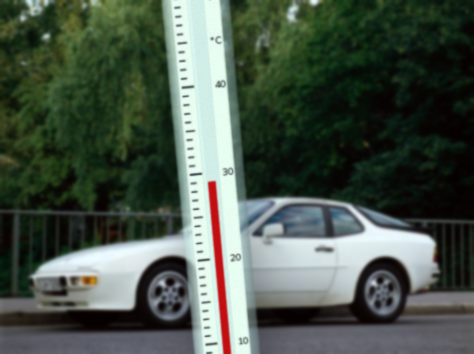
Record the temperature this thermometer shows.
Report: 29 °C
